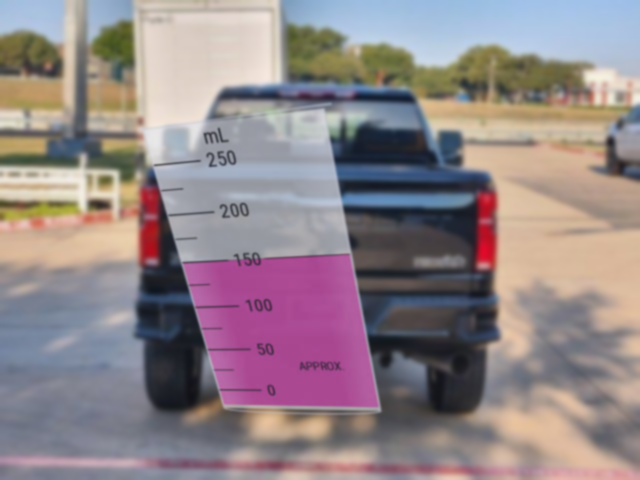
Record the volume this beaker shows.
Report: 150 mL
